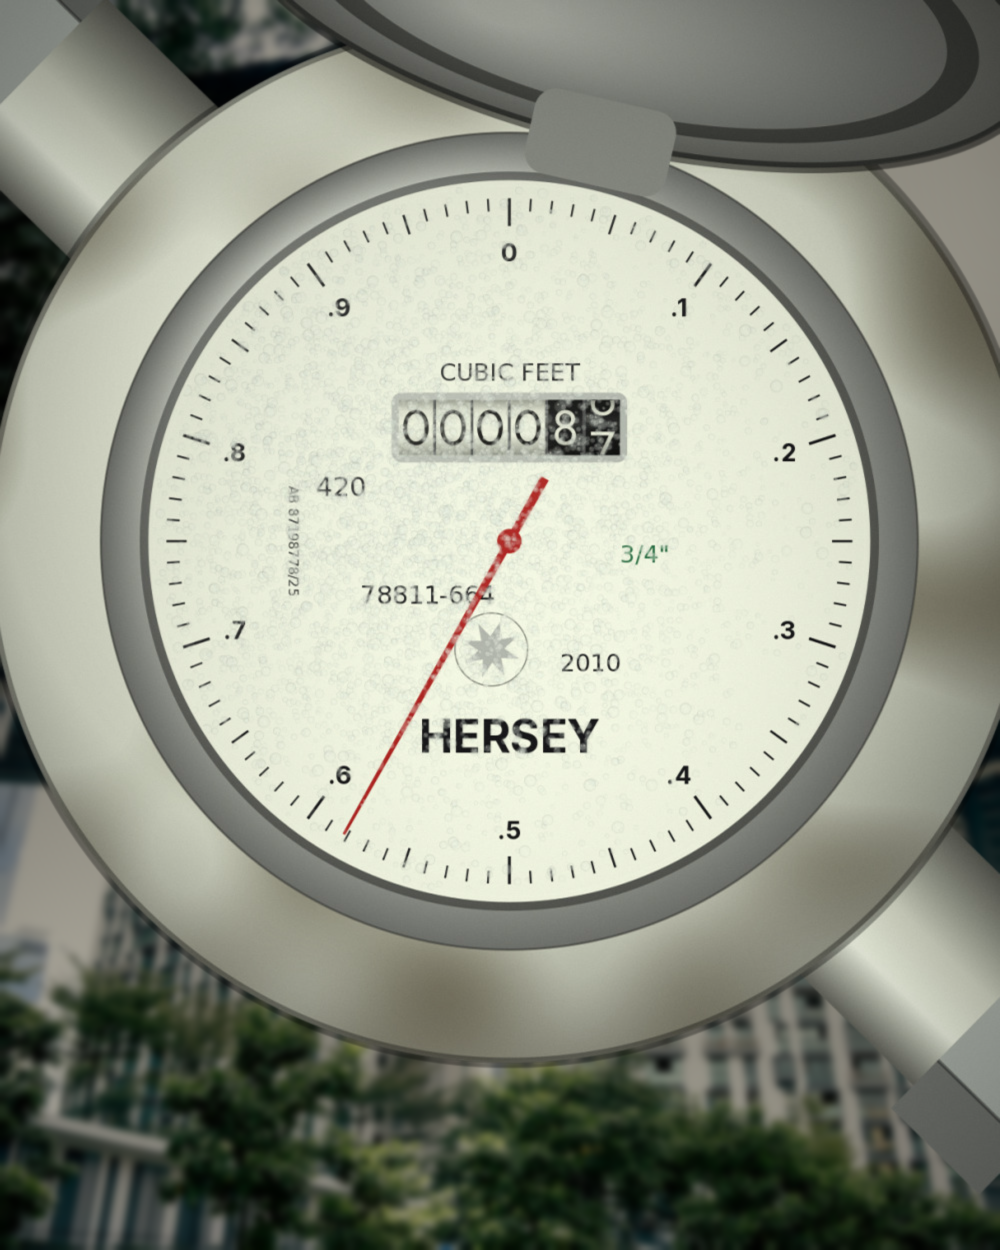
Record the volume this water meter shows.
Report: 86.58 ft³
